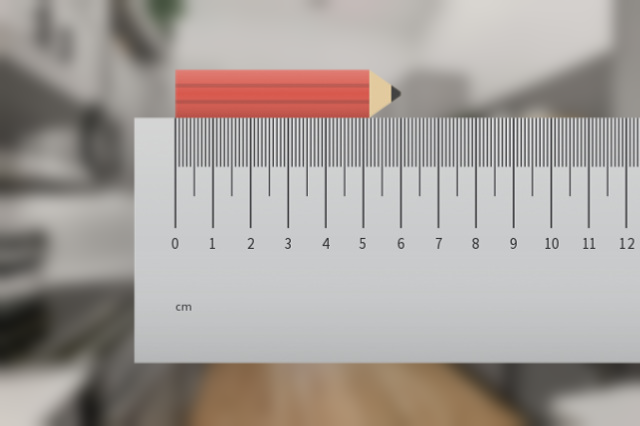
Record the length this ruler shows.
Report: 6 cm
